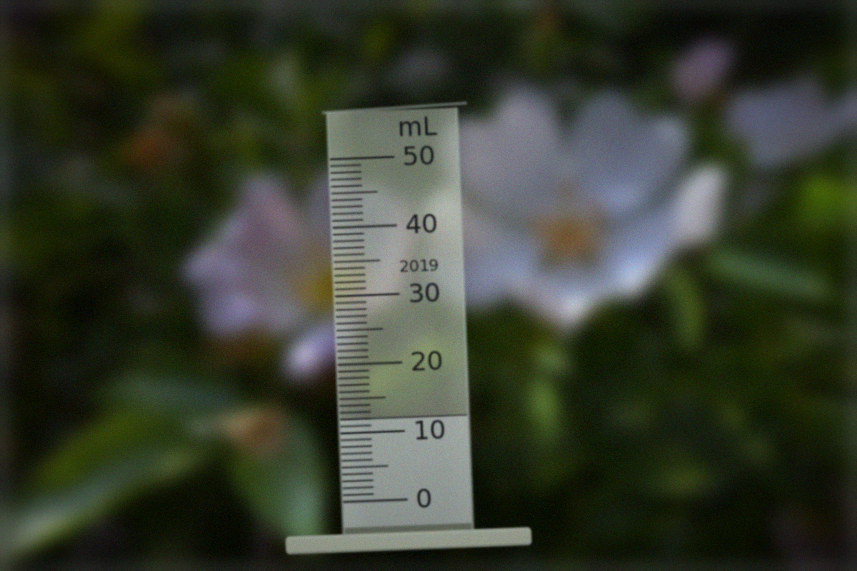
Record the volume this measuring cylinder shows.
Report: 12 mL
